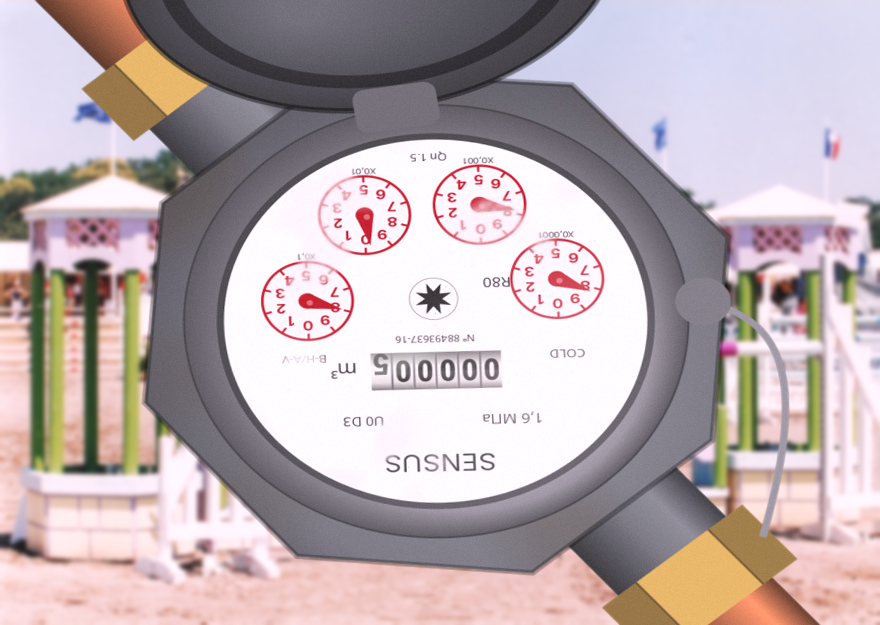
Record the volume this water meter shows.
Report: 4.7978 m³
